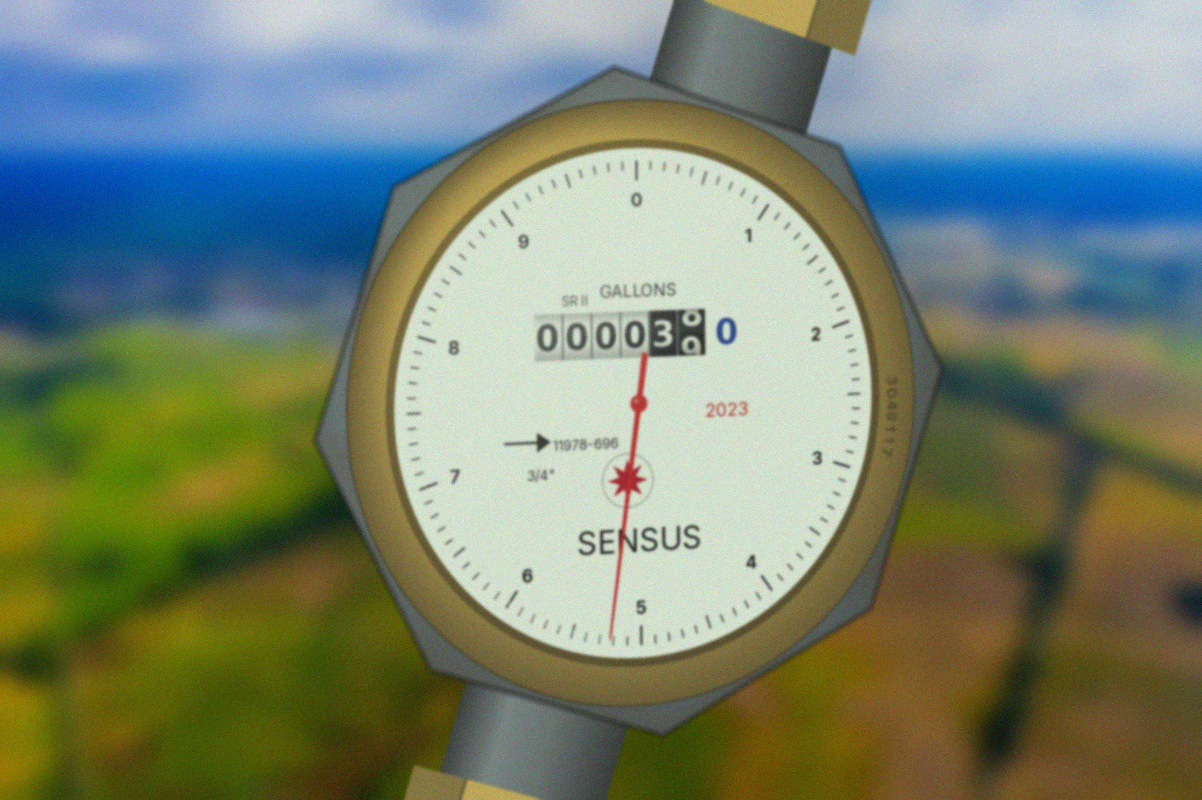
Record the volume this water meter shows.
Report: 385.2 gal
